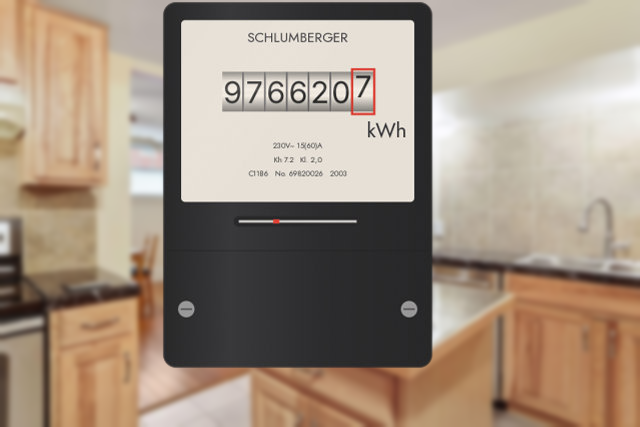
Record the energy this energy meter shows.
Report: 976620.7 kWh
